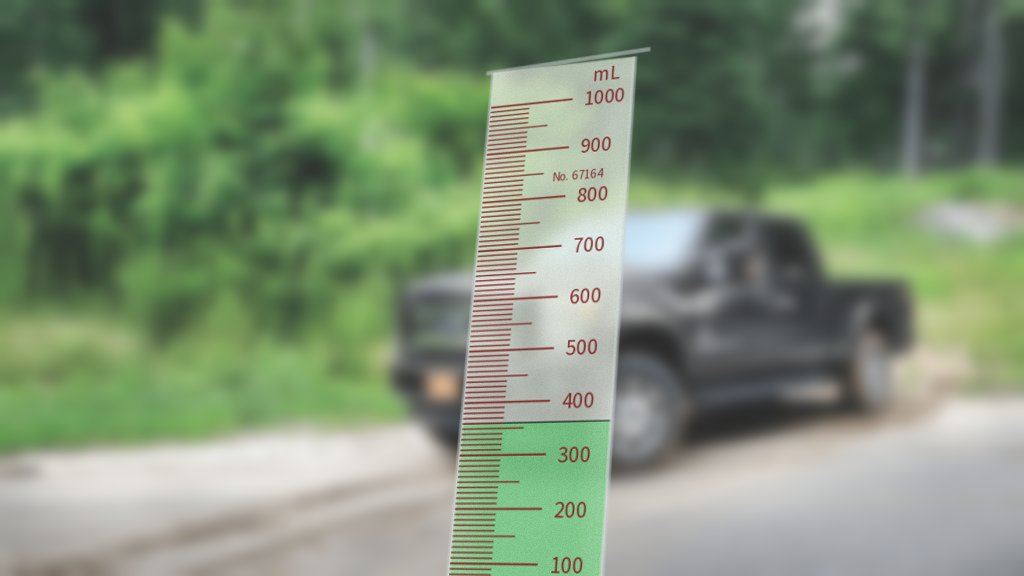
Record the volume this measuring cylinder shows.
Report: 360 mL
